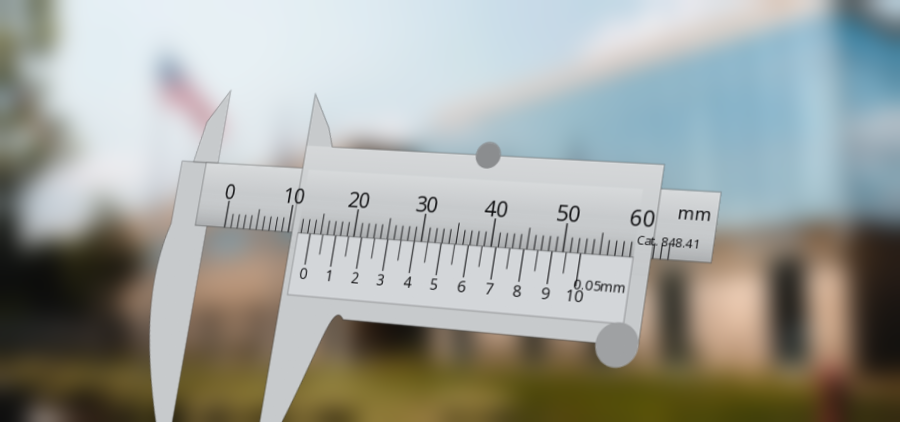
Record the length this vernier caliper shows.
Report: 13.4 mm
